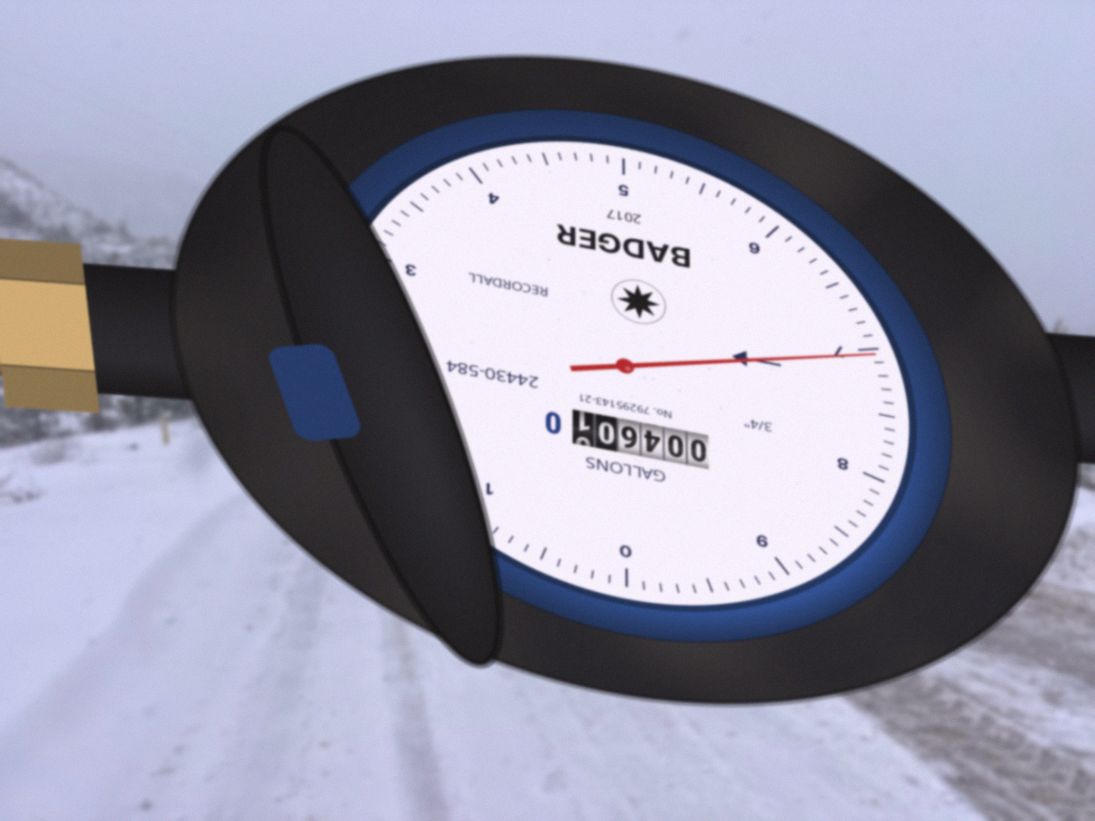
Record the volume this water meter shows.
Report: 46007.0 gal
